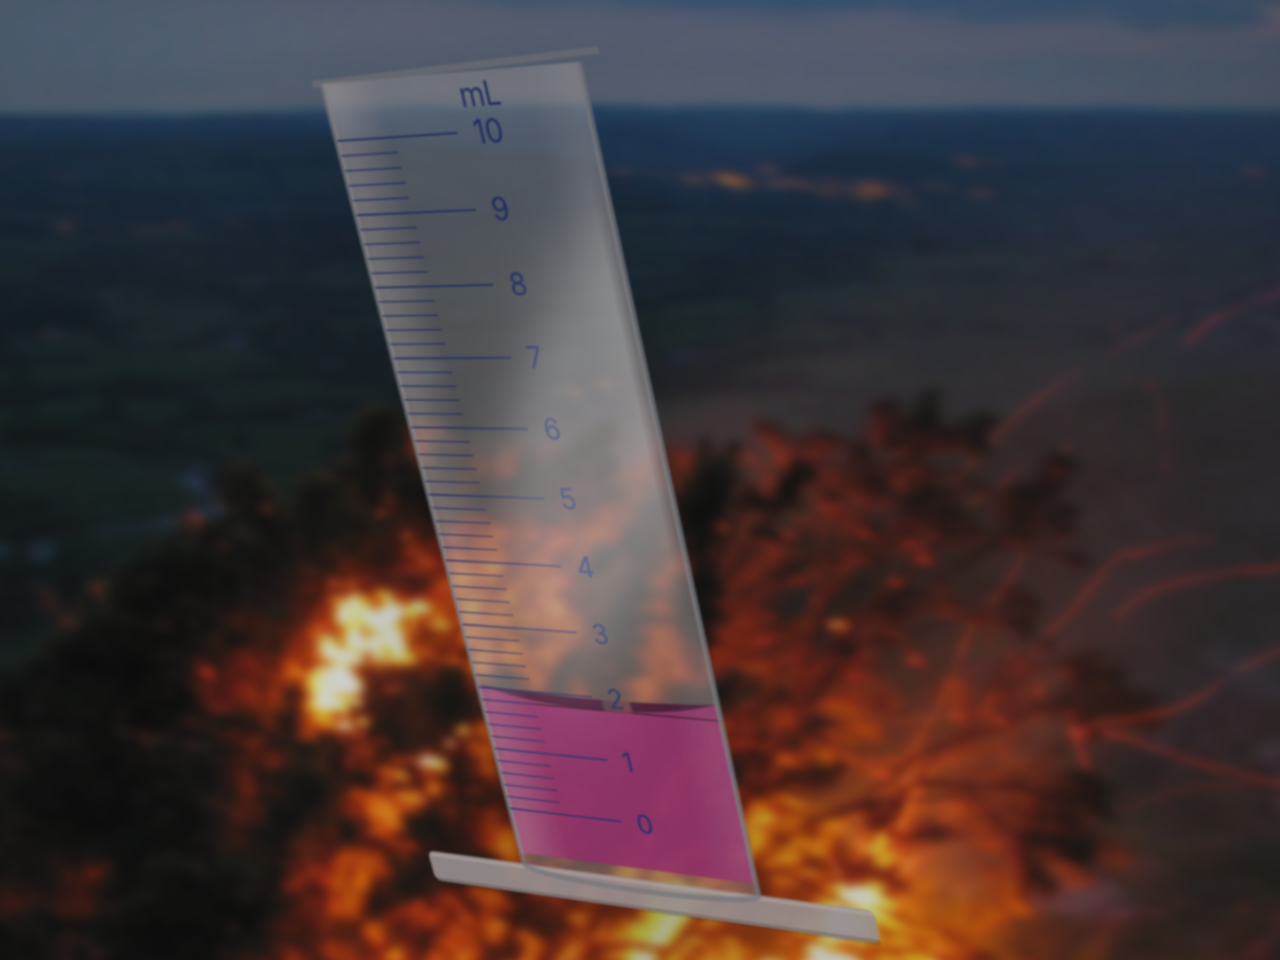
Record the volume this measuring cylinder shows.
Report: 1.8 mL
